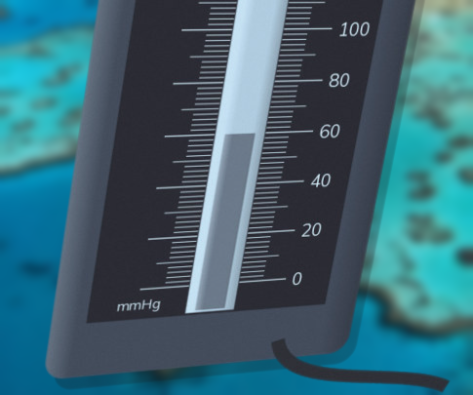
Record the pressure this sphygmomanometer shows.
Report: 60 mmHg
